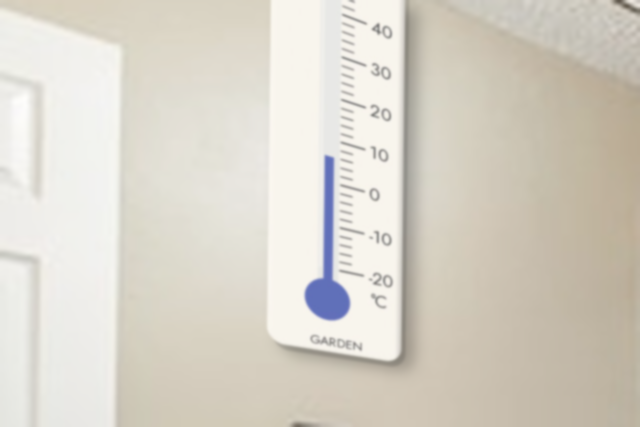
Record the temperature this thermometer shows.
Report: 6 °C
